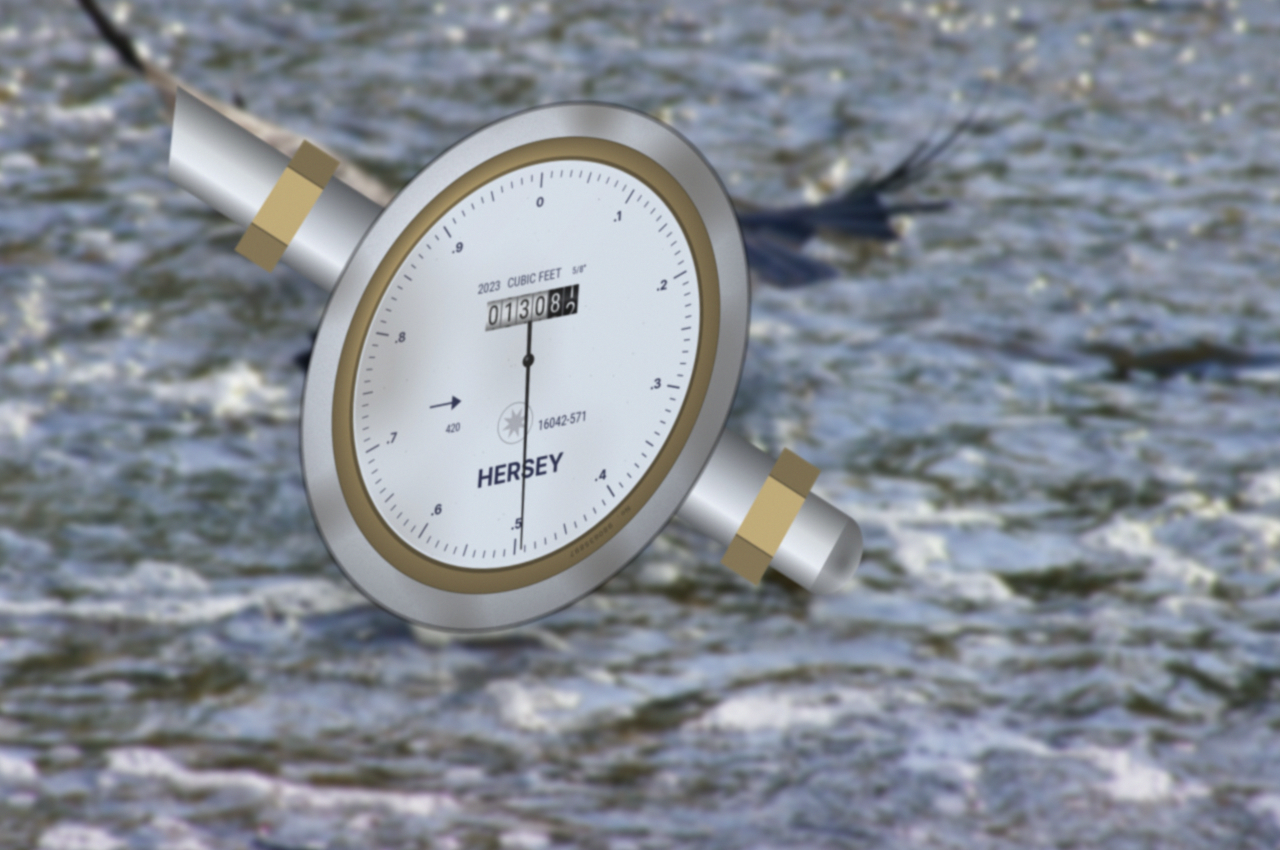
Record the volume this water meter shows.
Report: 13081.49 ft³
